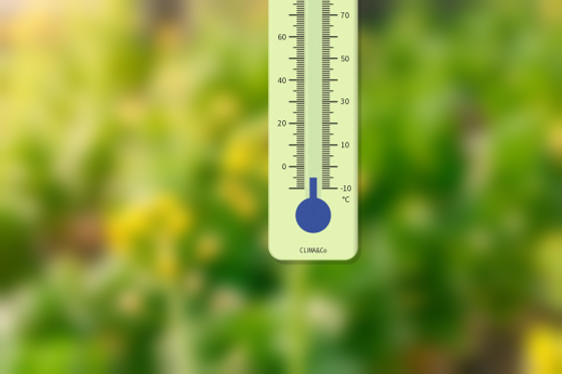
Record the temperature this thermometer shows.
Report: -5 °C
